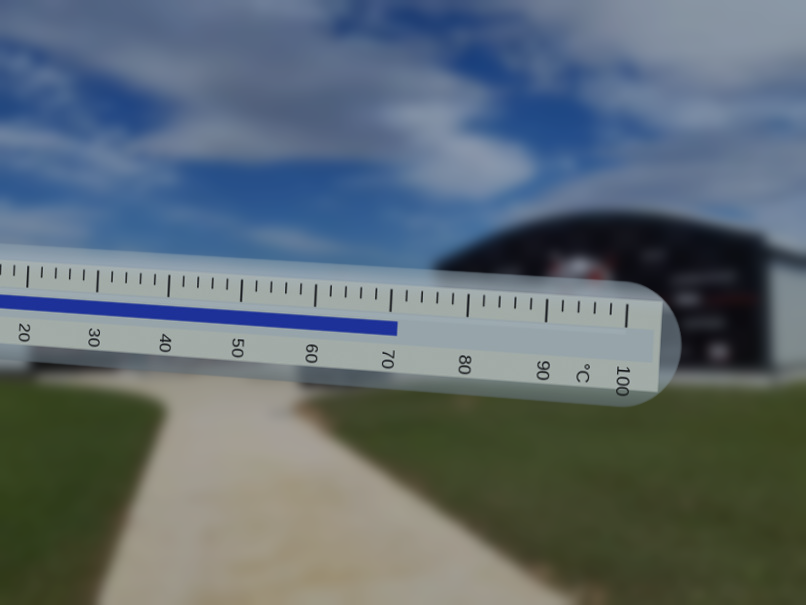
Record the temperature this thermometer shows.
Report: 71 °C
